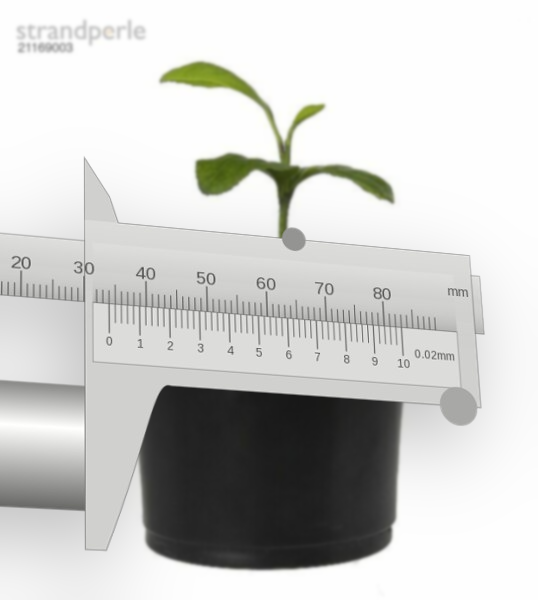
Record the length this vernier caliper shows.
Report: 34.0 mm
